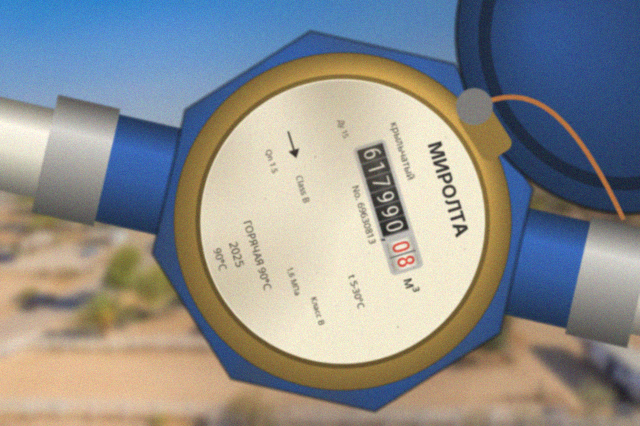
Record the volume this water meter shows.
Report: 617990.08 m³
